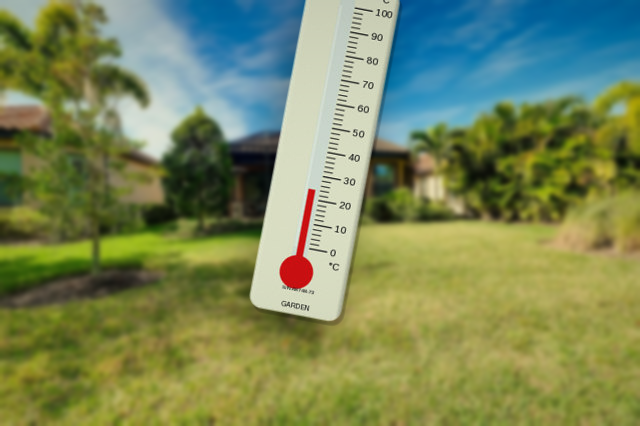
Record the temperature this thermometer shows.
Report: 24 °C
